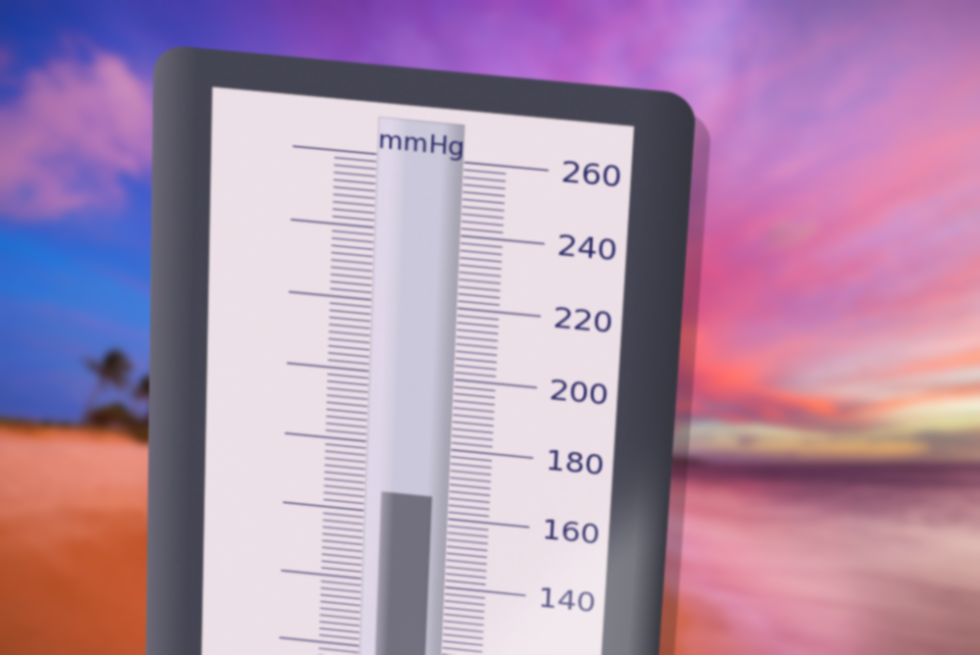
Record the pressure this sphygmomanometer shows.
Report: 166 mmHg
